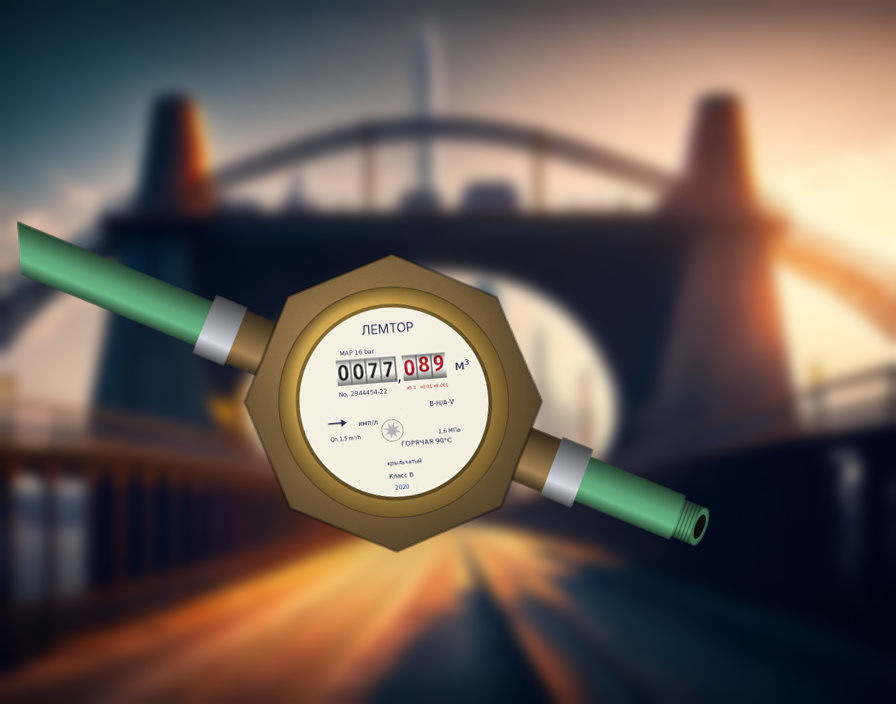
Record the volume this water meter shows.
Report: 77.089 m³
